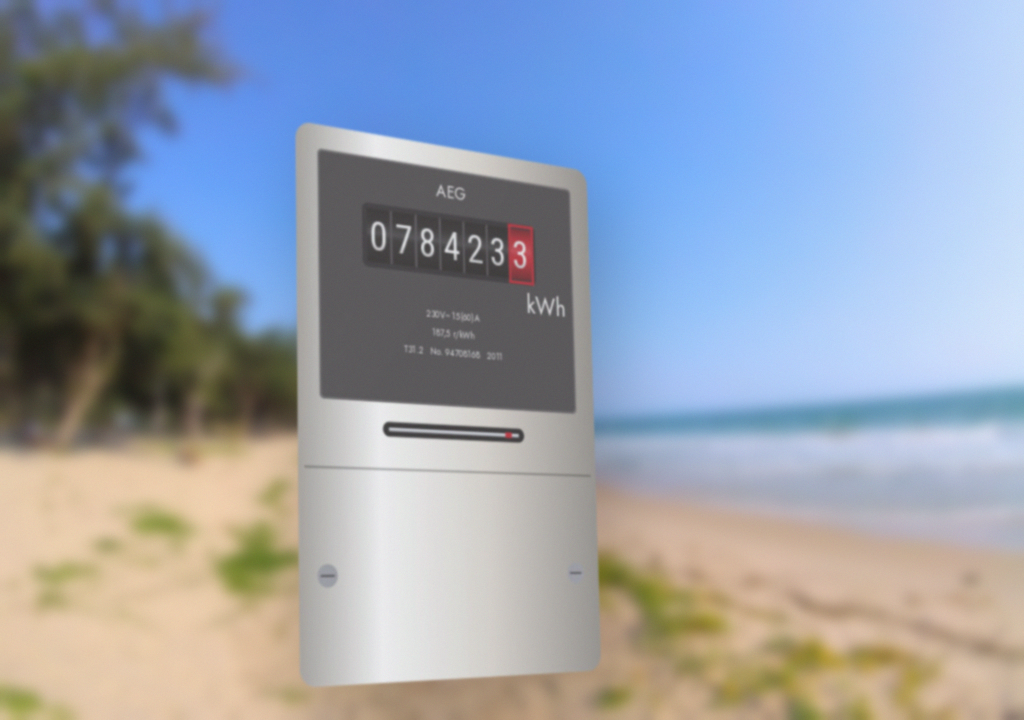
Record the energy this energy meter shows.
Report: 78423.3 kWh
